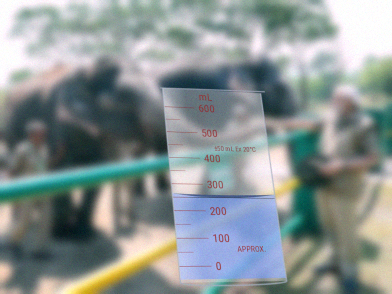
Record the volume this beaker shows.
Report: 250 mL
